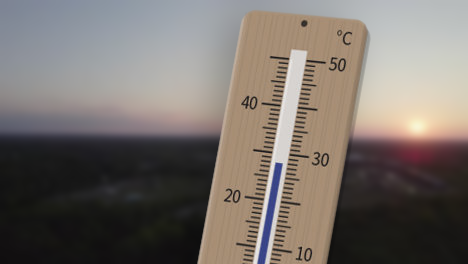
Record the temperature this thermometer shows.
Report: 28 °C
